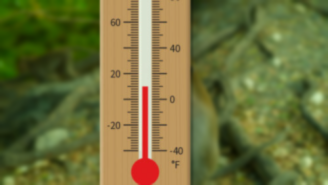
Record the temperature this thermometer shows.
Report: 10 °F
